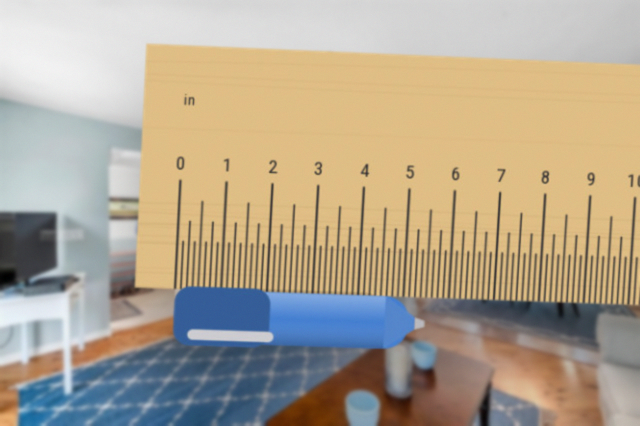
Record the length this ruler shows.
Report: 5.5 in
